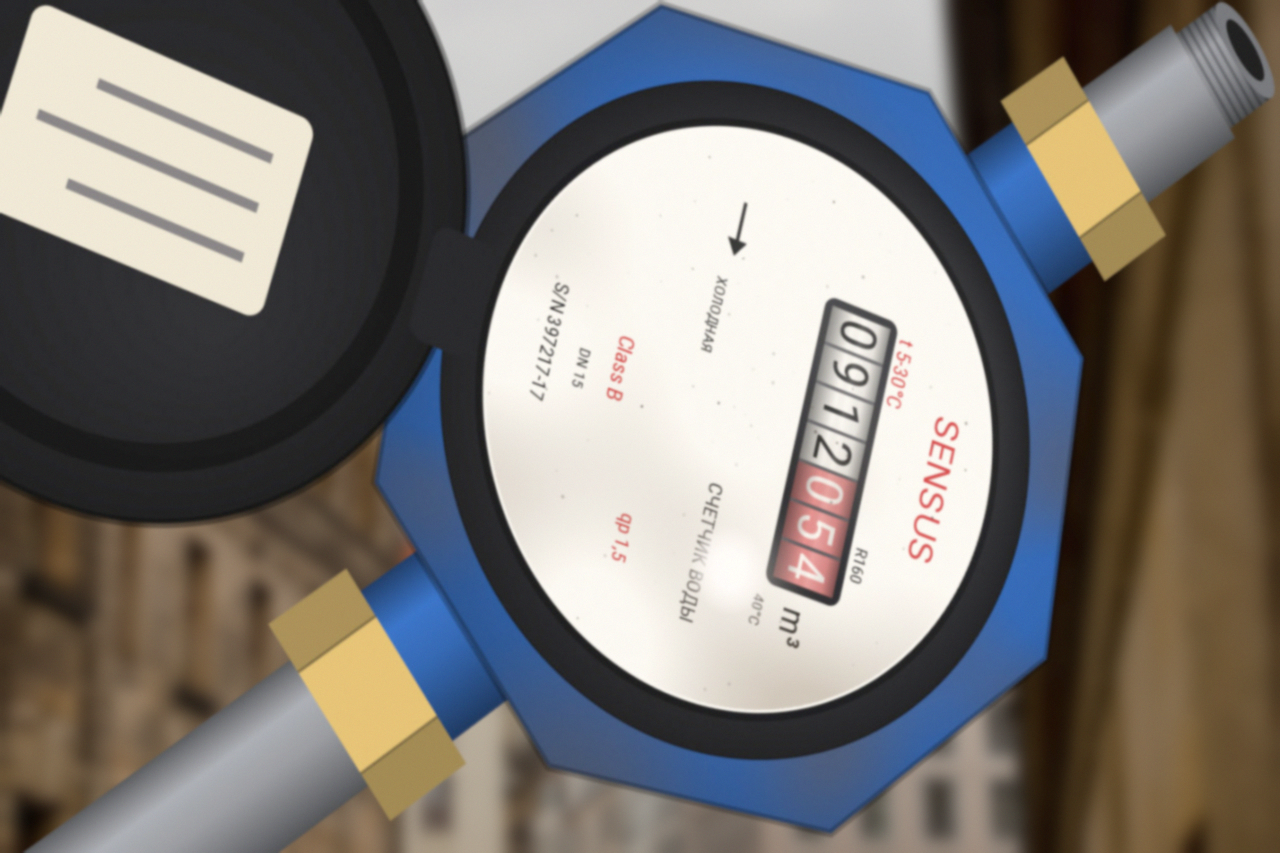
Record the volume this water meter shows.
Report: 912.054 m³
